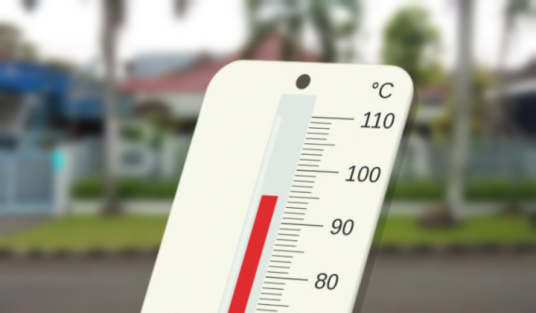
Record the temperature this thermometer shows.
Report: 95 °C
